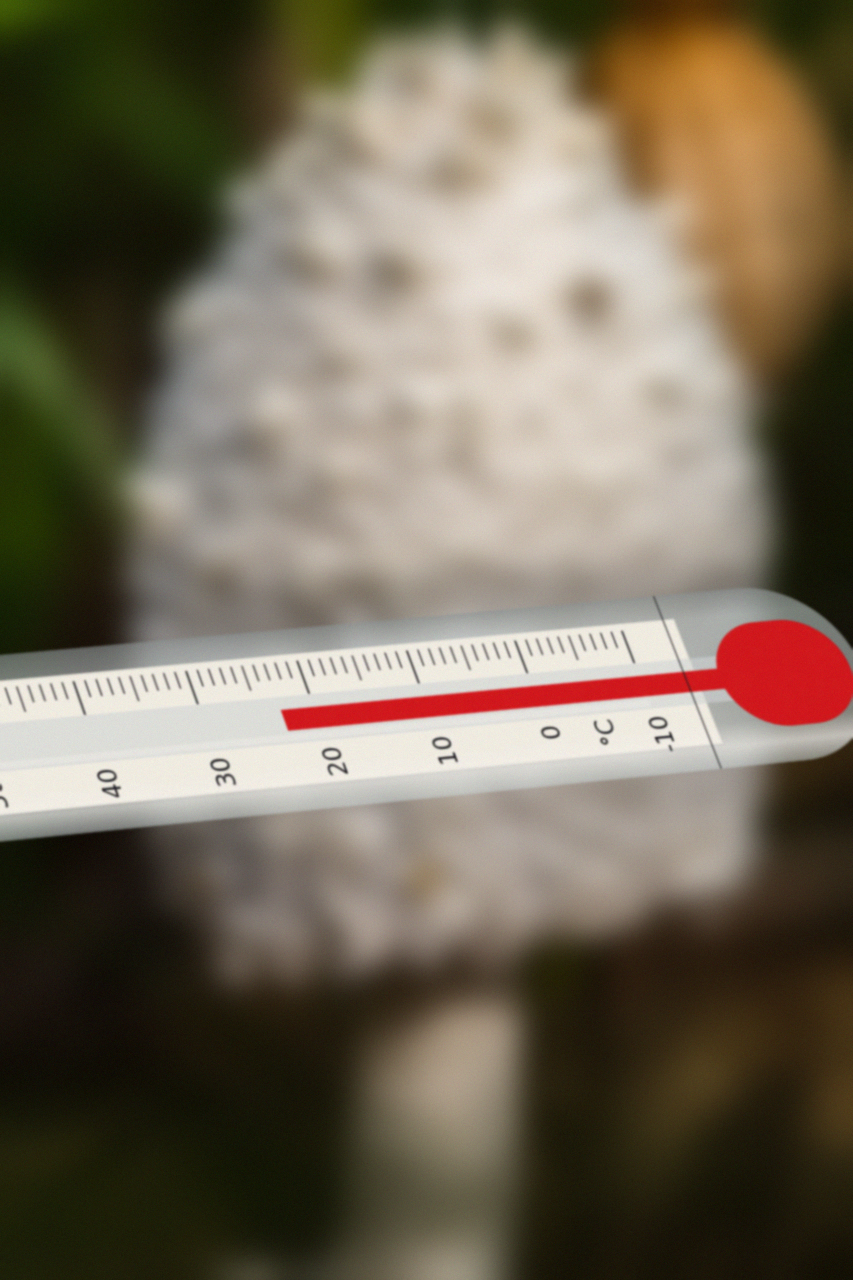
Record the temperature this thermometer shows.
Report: 23 °C
